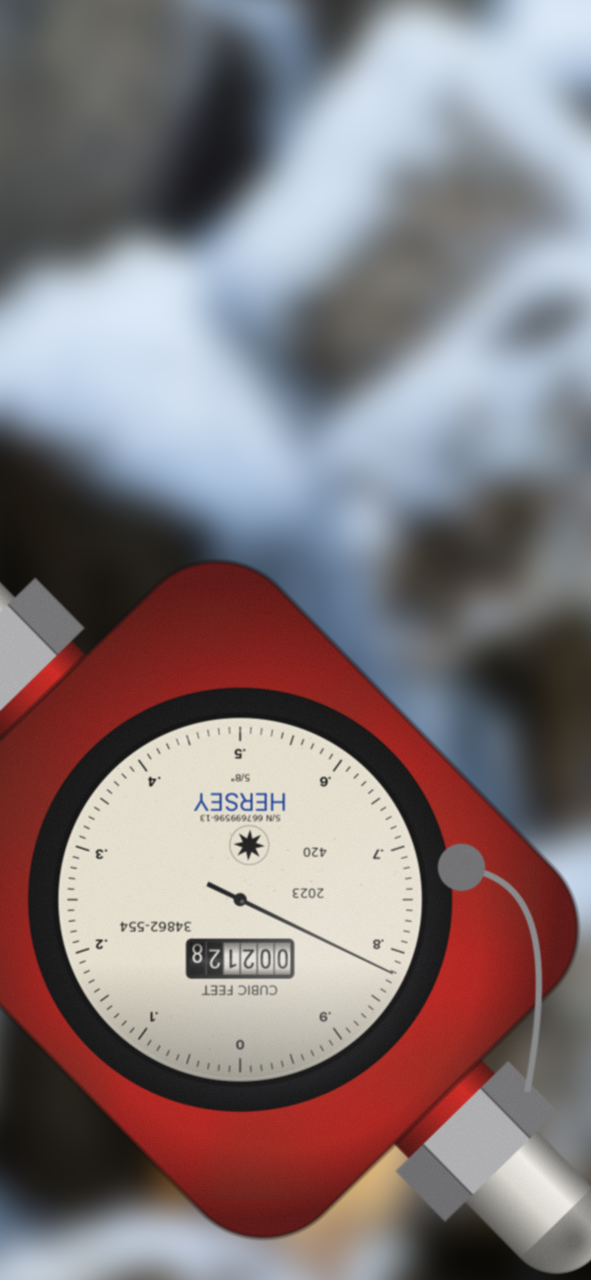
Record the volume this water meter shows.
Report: 2127.82 ft³
